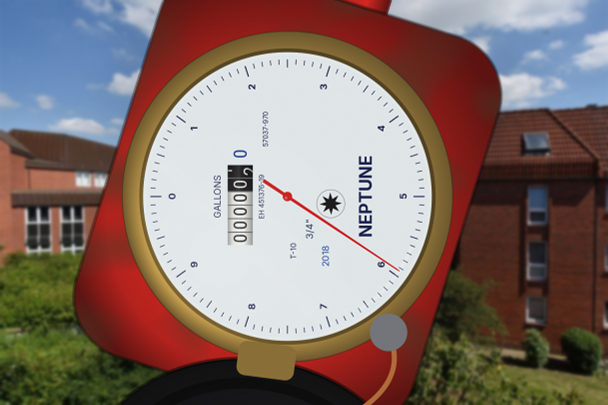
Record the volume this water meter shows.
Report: 15.9 gal
